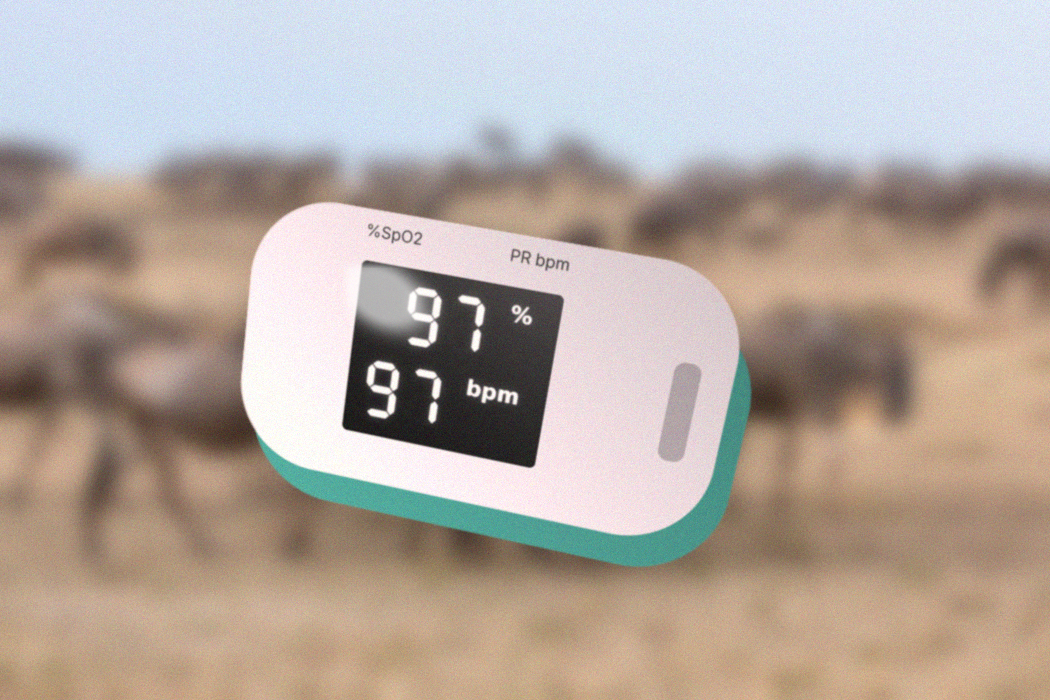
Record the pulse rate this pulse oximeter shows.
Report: 97 bpm
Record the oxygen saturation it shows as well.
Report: 97 %
